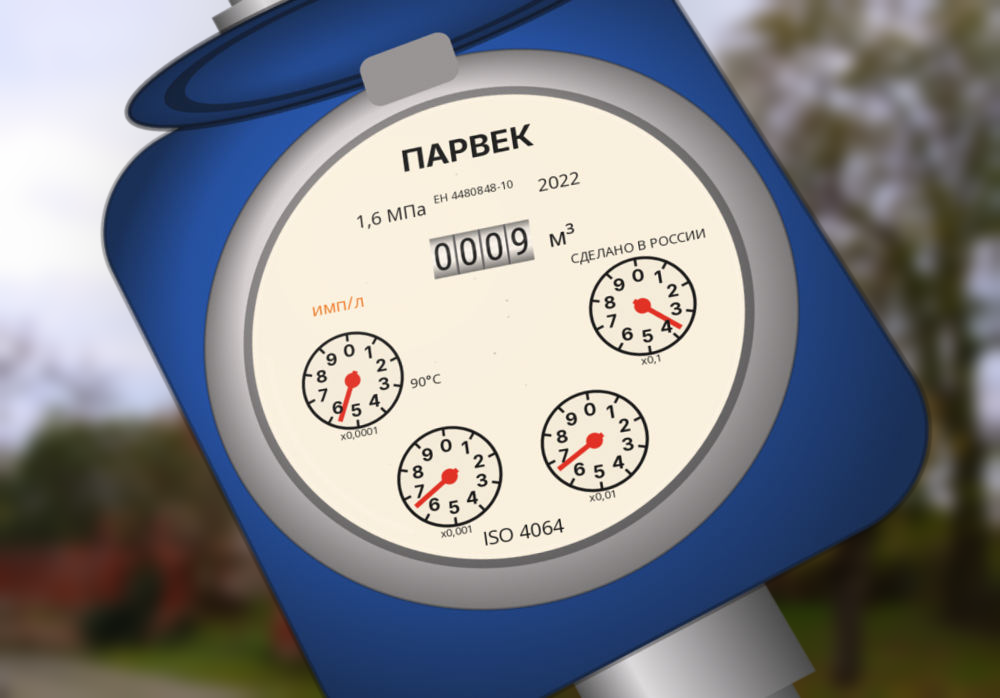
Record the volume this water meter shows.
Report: 9.3665 m³
